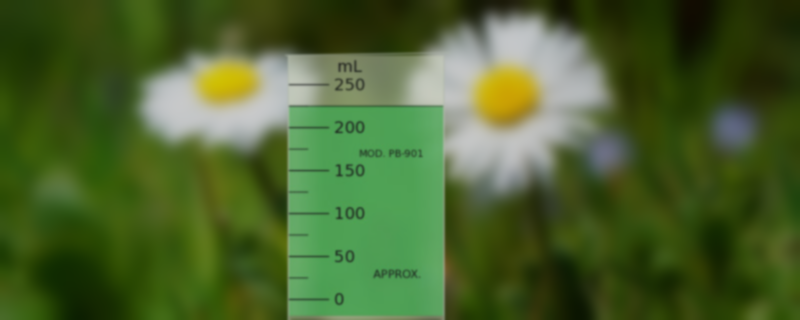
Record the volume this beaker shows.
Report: 225 mL
